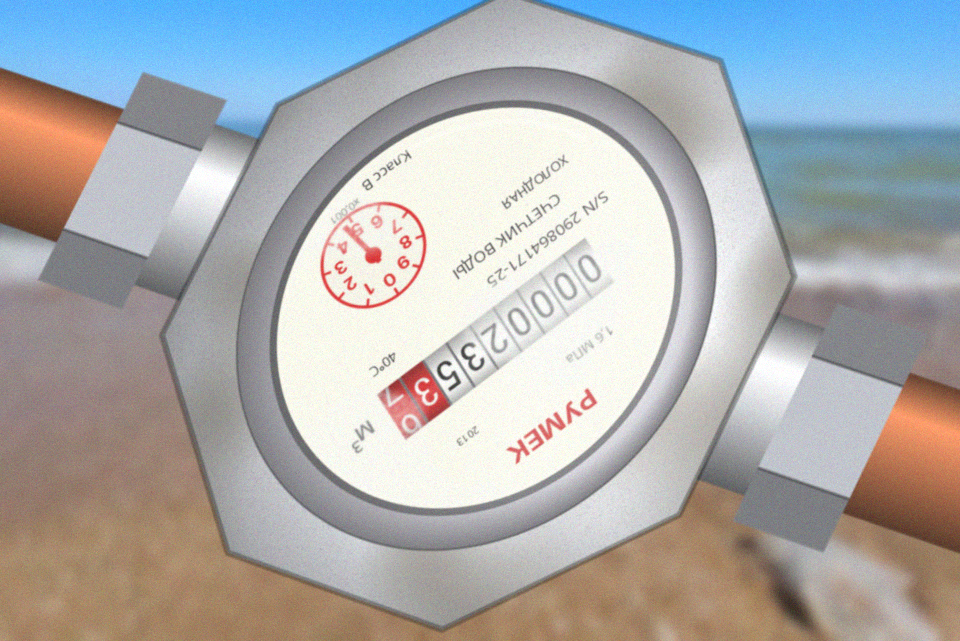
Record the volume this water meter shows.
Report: 235.364 m³
